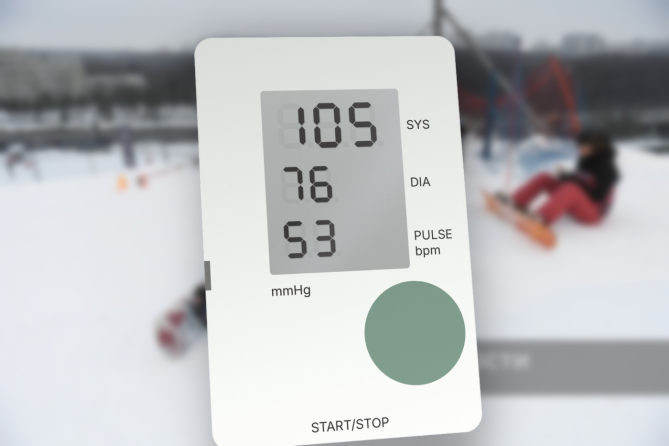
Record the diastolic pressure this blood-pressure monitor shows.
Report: 76 mmHg
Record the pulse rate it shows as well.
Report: 53 bpm
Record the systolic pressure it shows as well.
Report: 105 mmHg
